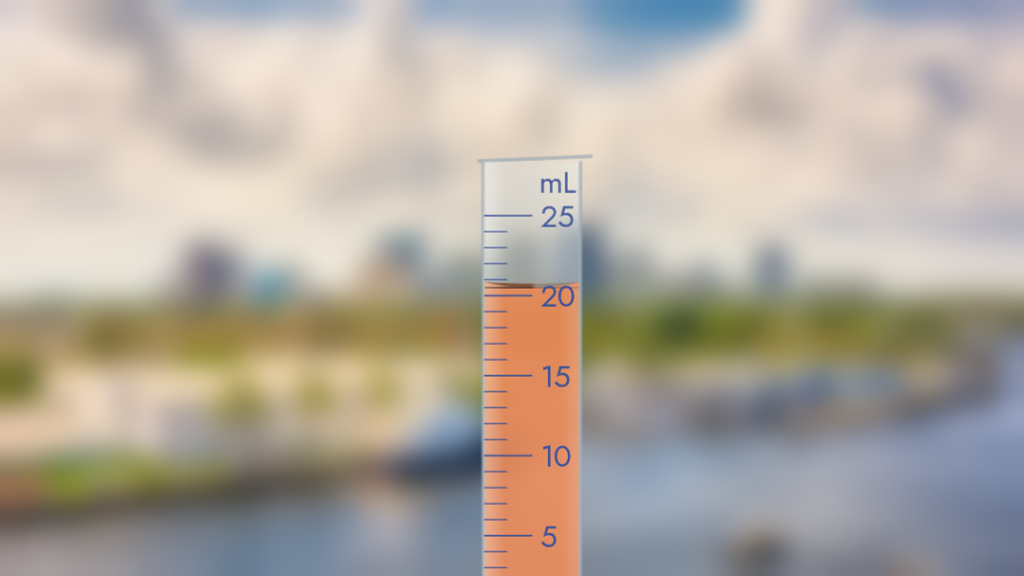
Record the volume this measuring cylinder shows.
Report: 20.5 mL
